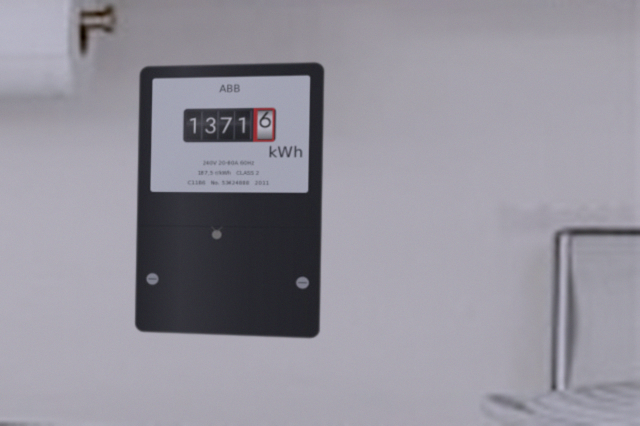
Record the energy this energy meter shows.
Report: 1371.6 kWh
